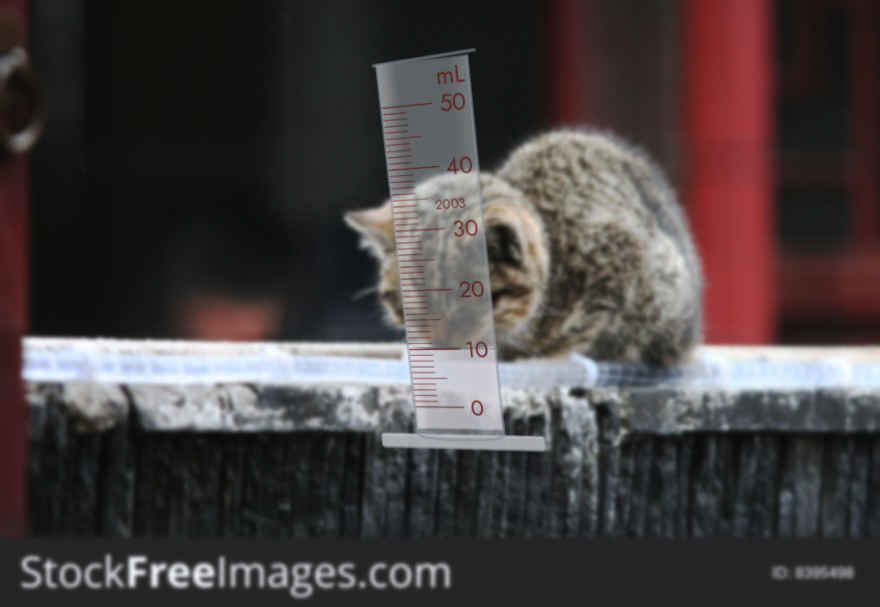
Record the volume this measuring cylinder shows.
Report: 10 mL
